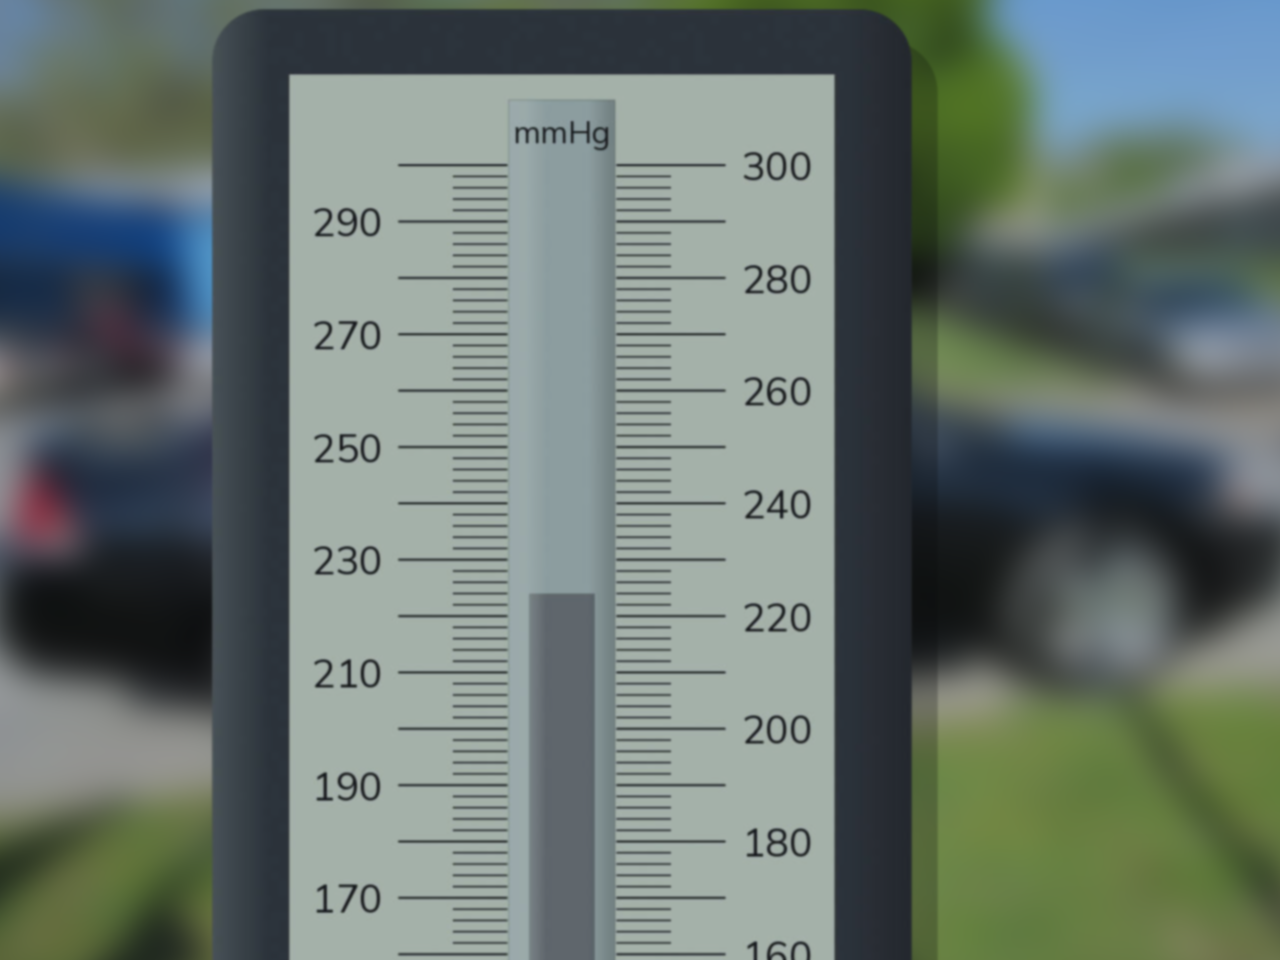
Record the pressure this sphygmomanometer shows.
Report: 224 mmHg
